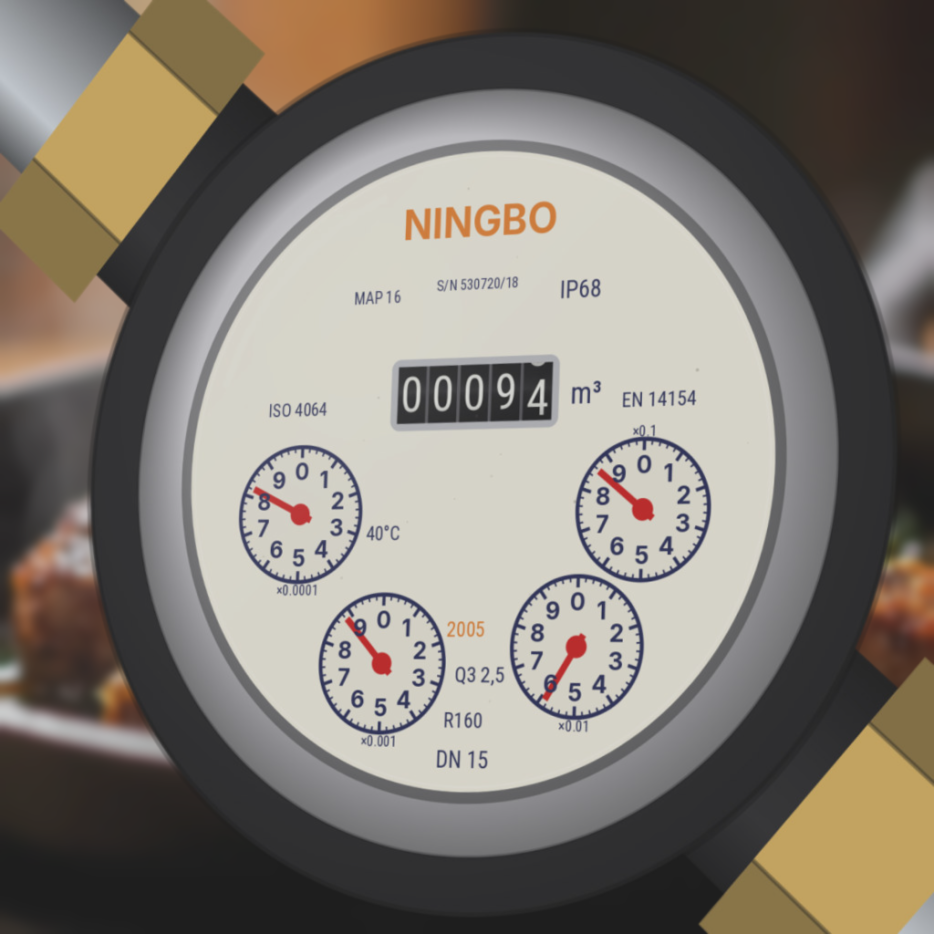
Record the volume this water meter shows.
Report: 93.8588 m³
